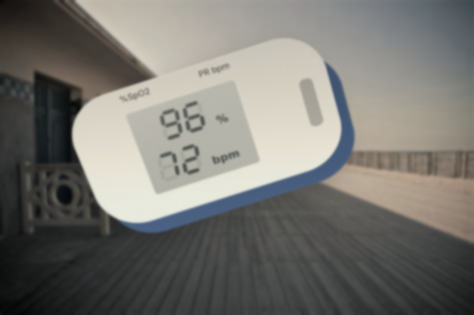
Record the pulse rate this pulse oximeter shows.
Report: 72 bpm
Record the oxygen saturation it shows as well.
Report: 96 %
